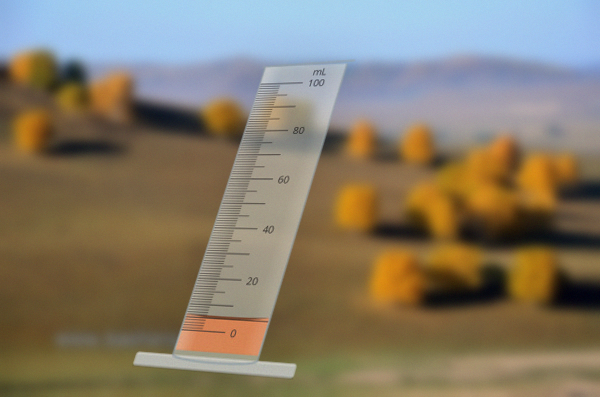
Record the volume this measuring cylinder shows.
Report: 5 mL
